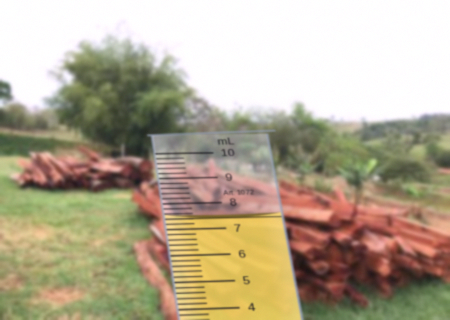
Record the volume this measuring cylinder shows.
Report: 7.4 mL
